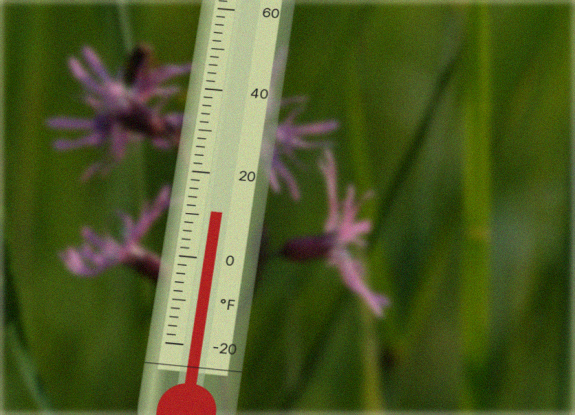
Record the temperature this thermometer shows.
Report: 11 °F
